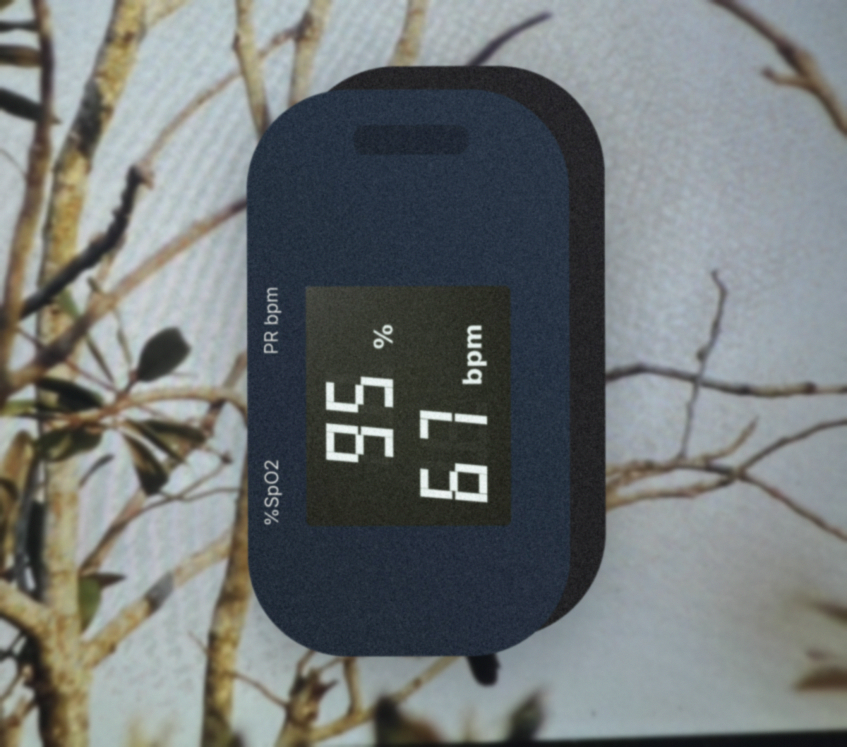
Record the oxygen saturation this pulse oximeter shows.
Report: 95 %
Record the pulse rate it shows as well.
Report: 67 bpm
